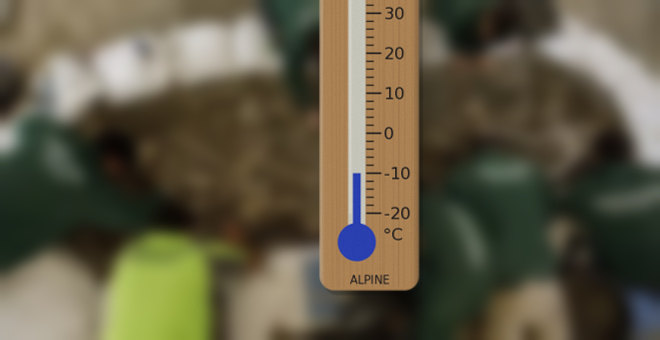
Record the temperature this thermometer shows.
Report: -10 °C
